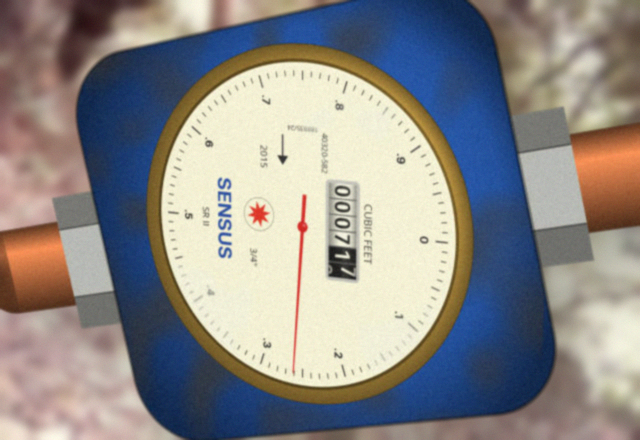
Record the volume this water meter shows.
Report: 717.26 ft³
